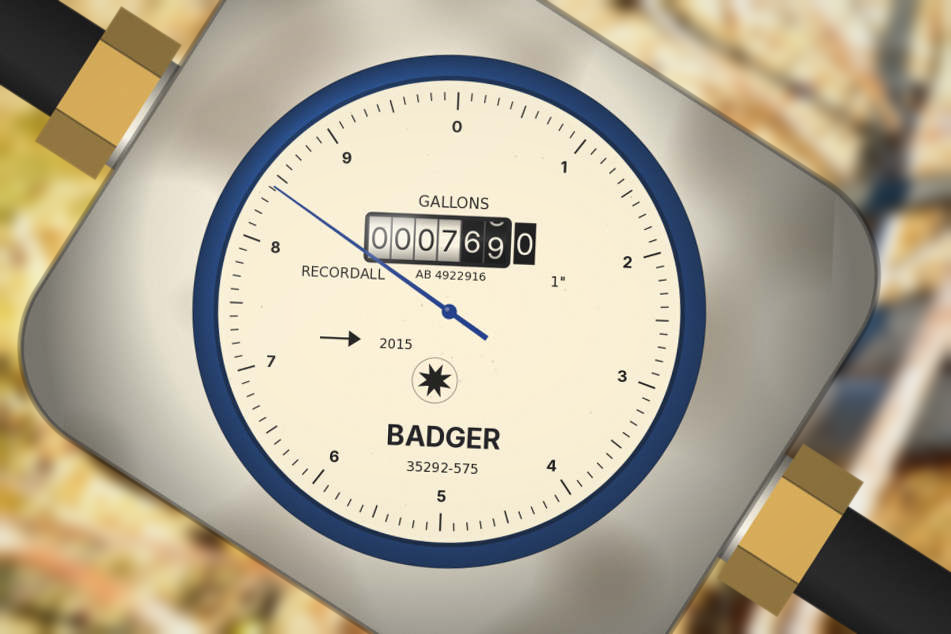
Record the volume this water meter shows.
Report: 7688.4 gal
